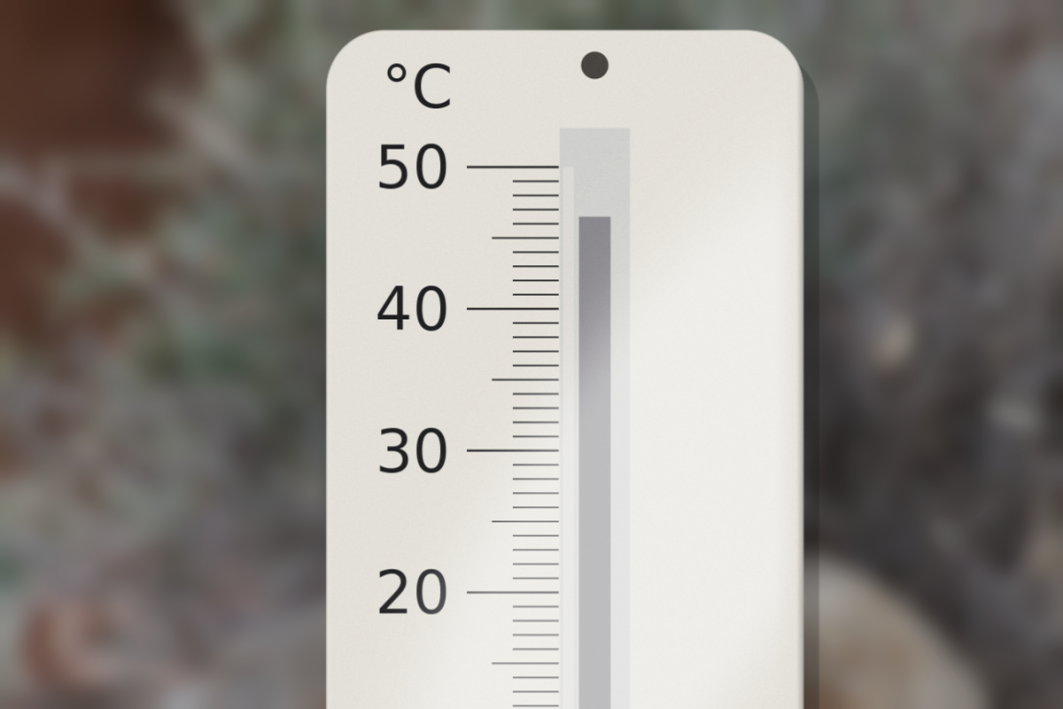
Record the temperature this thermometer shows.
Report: 46.5 °C
